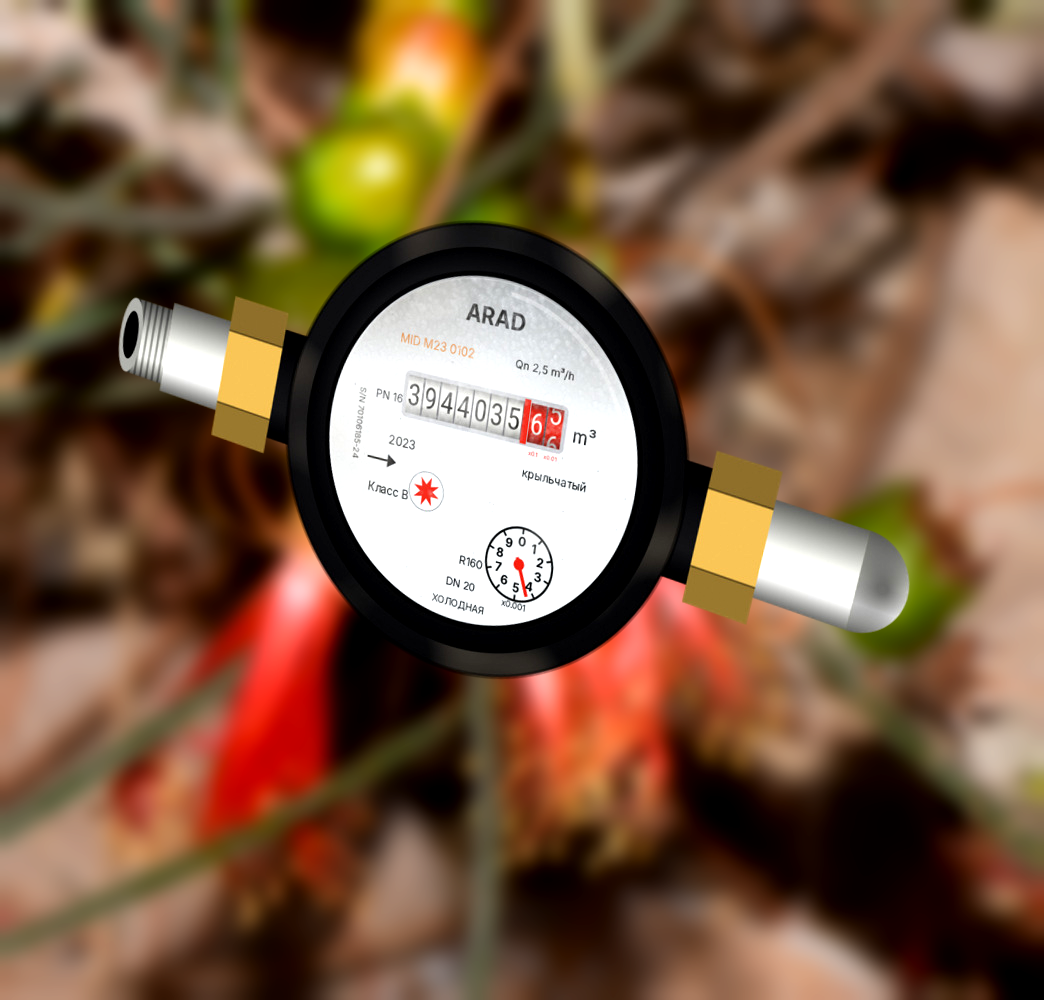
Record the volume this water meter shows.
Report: 3944035.654 m³
